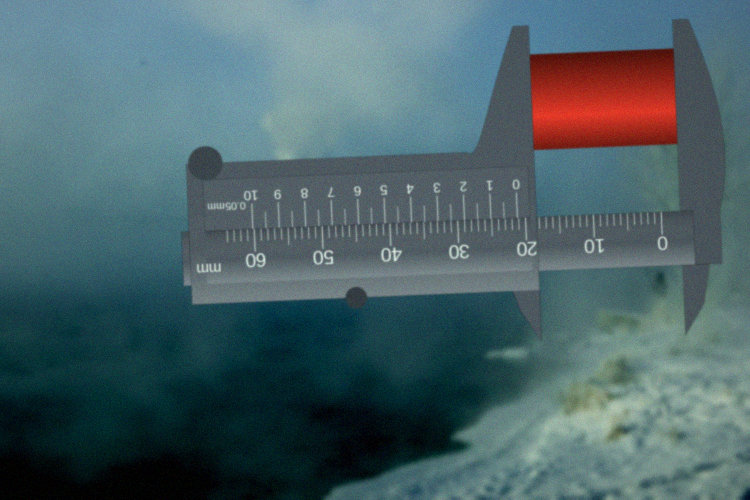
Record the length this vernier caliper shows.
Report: 21.2 mm
